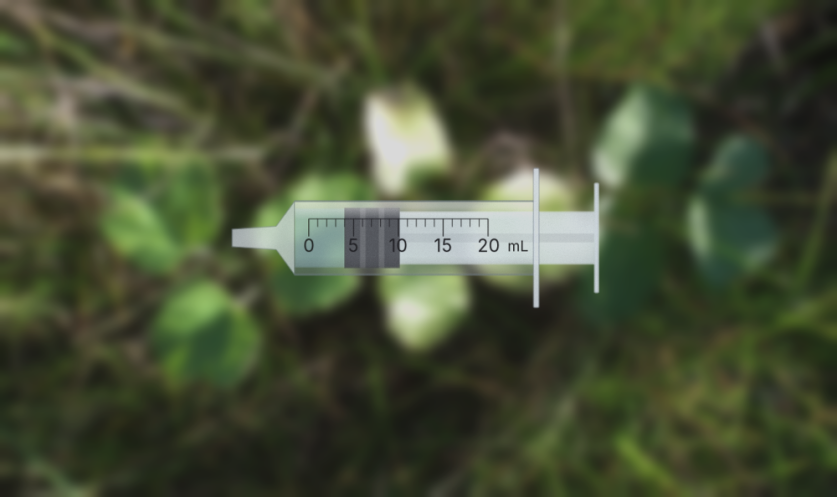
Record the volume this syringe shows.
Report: 4 mL
